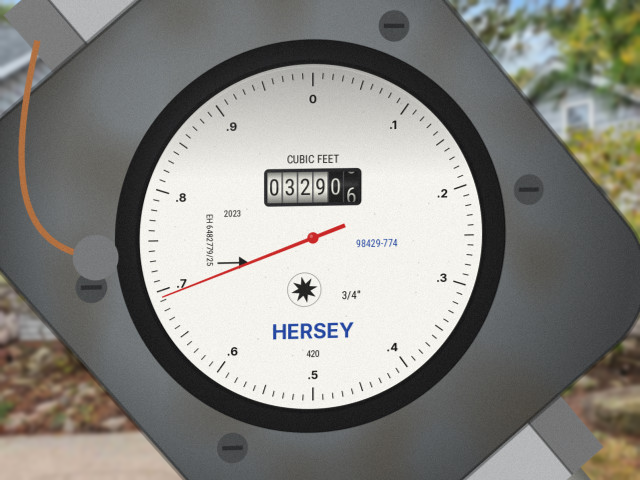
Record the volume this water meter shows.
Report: 32905.69 ft³
